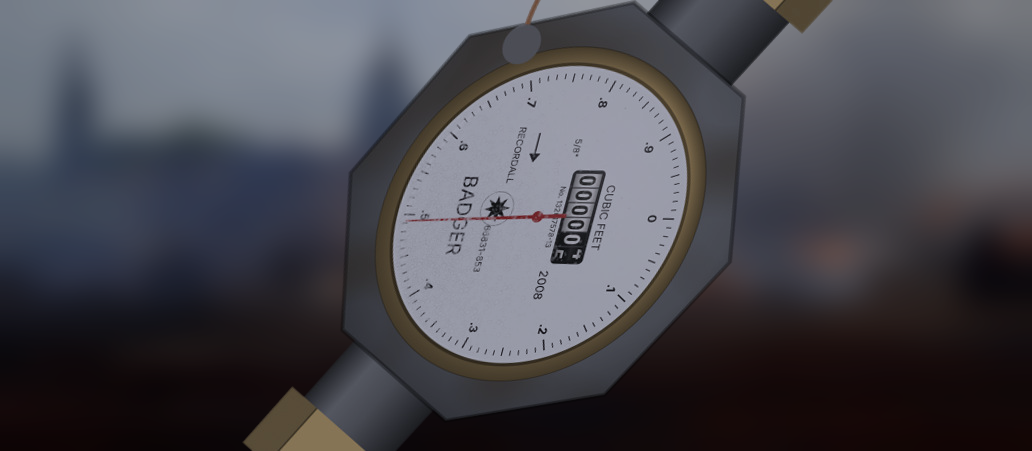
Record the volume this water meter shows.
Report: 4.49 ft³
